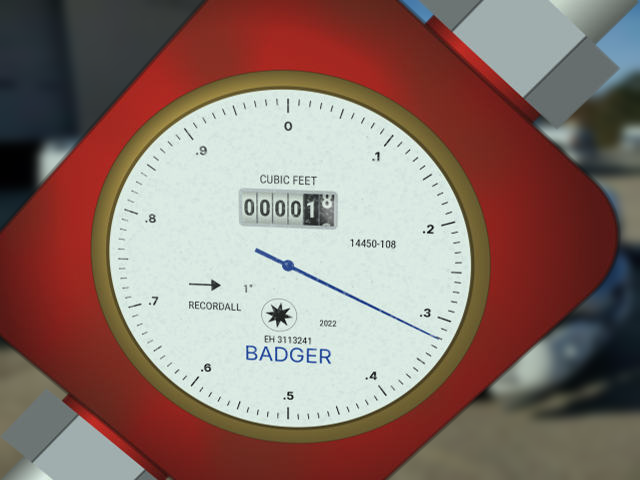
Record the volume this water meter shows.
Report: 18.32 ft³
